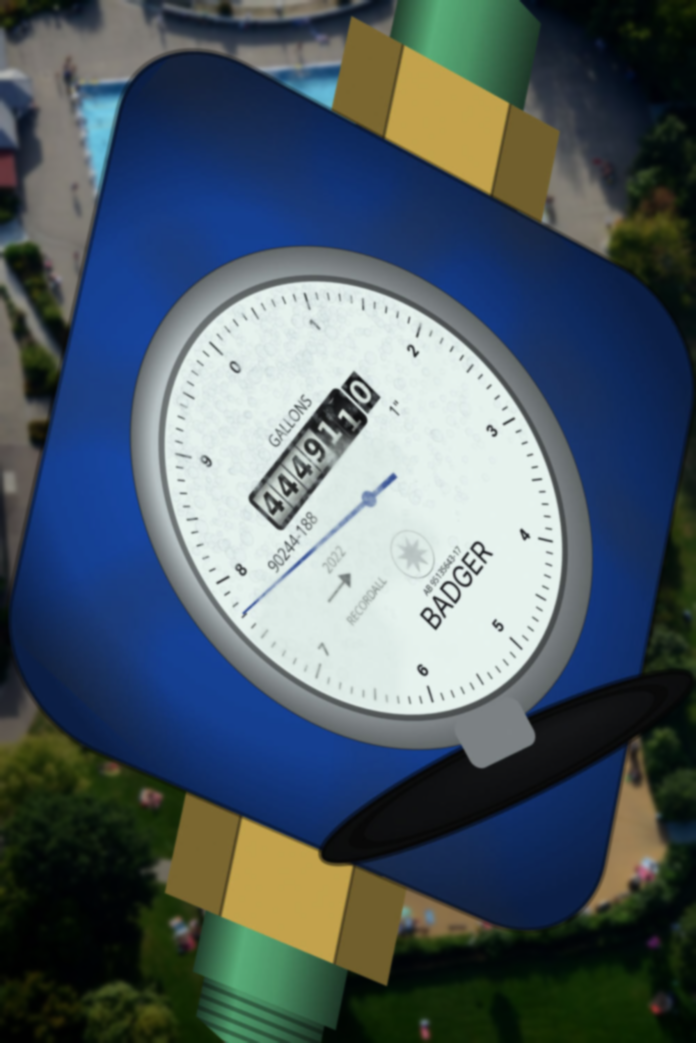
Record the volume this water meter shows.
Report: 4449107.7 gal
